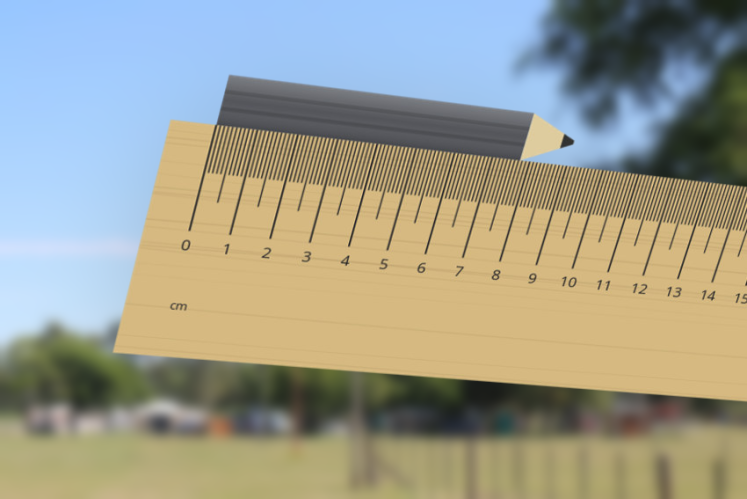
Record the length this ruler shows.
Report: 9 cm
